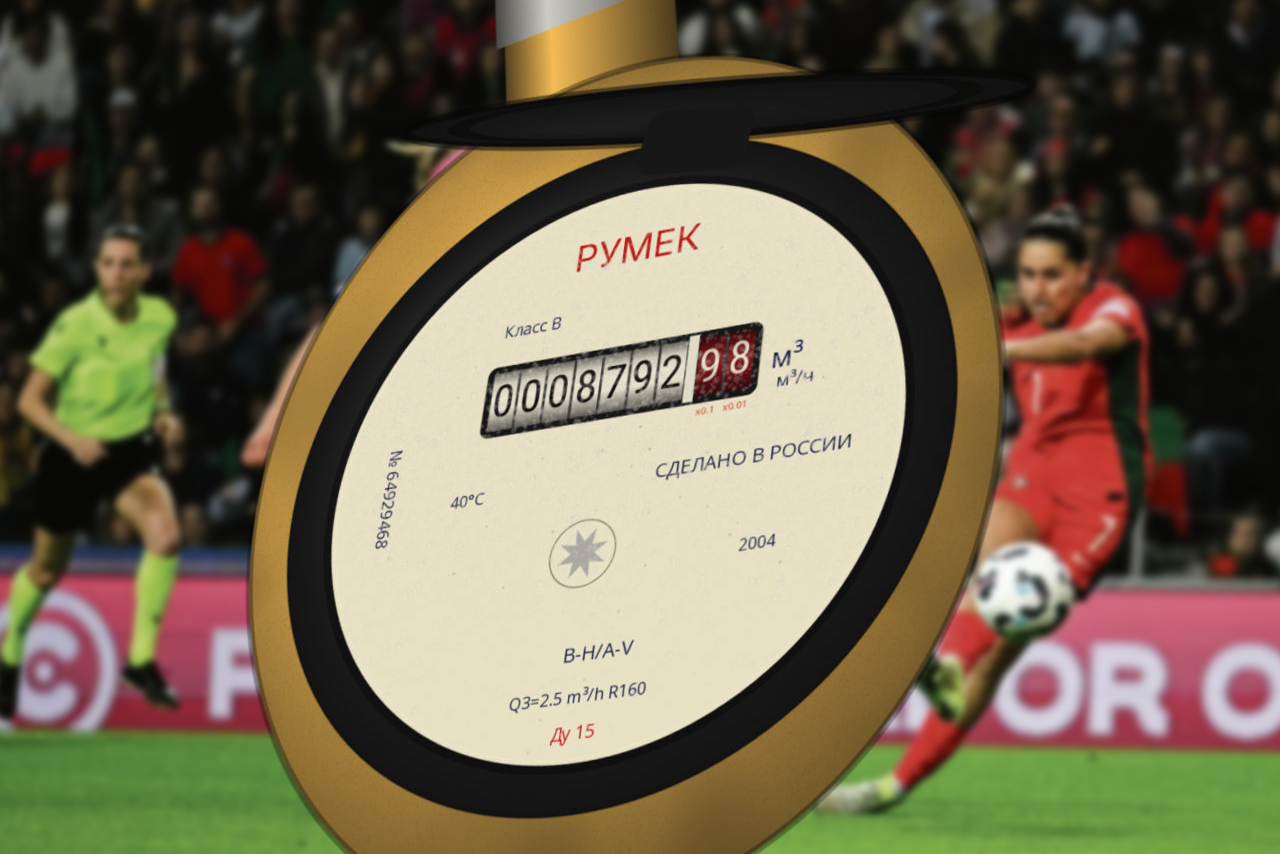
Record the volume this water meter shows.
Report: 8792.98 m³
